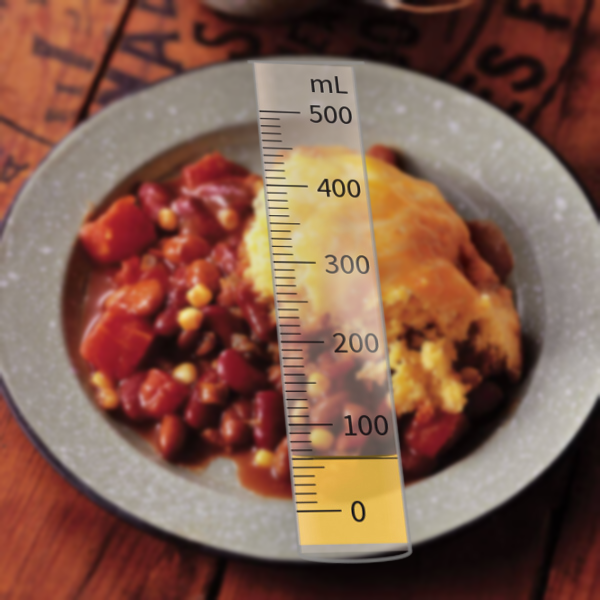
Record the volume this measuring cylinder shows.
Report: 60 mL
